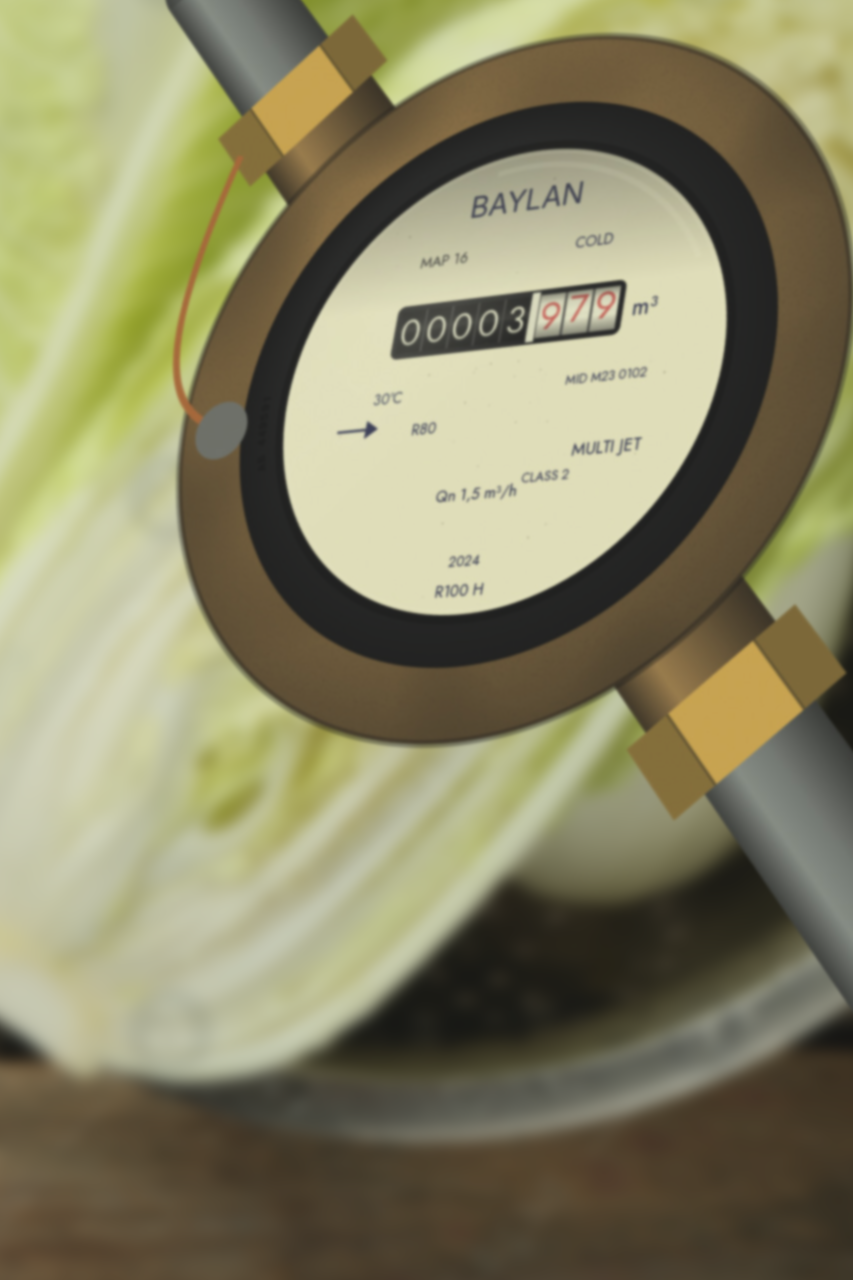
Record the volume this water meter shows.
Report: 3.979 m³
